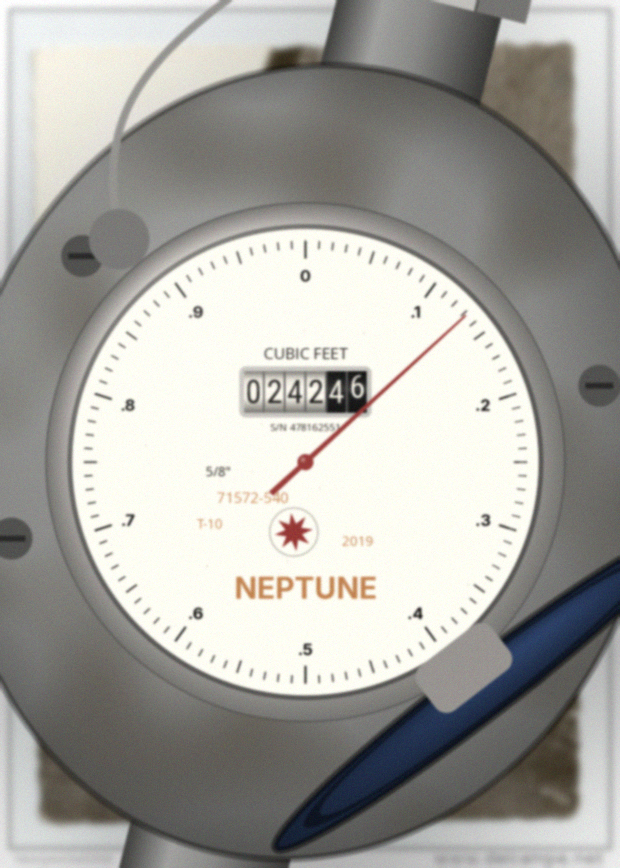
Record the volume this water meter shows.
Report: 24246.13 ft³
